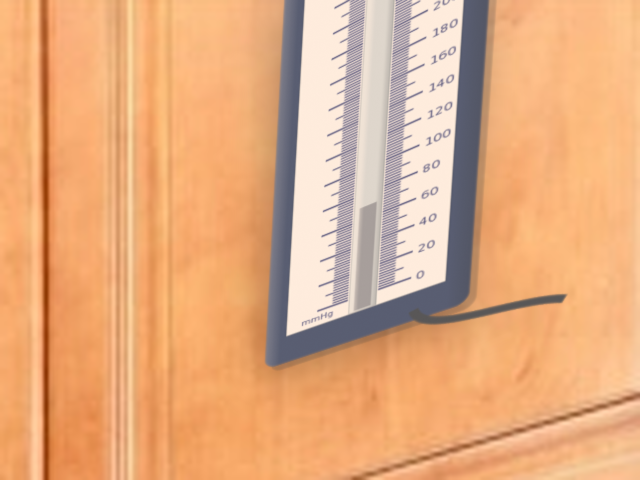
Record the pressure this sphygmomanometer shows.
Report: 70 mmHg
